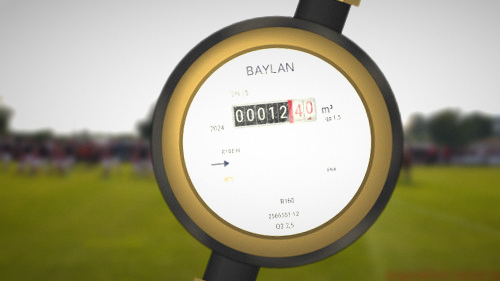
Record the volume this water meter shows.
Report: 12.40 m³
